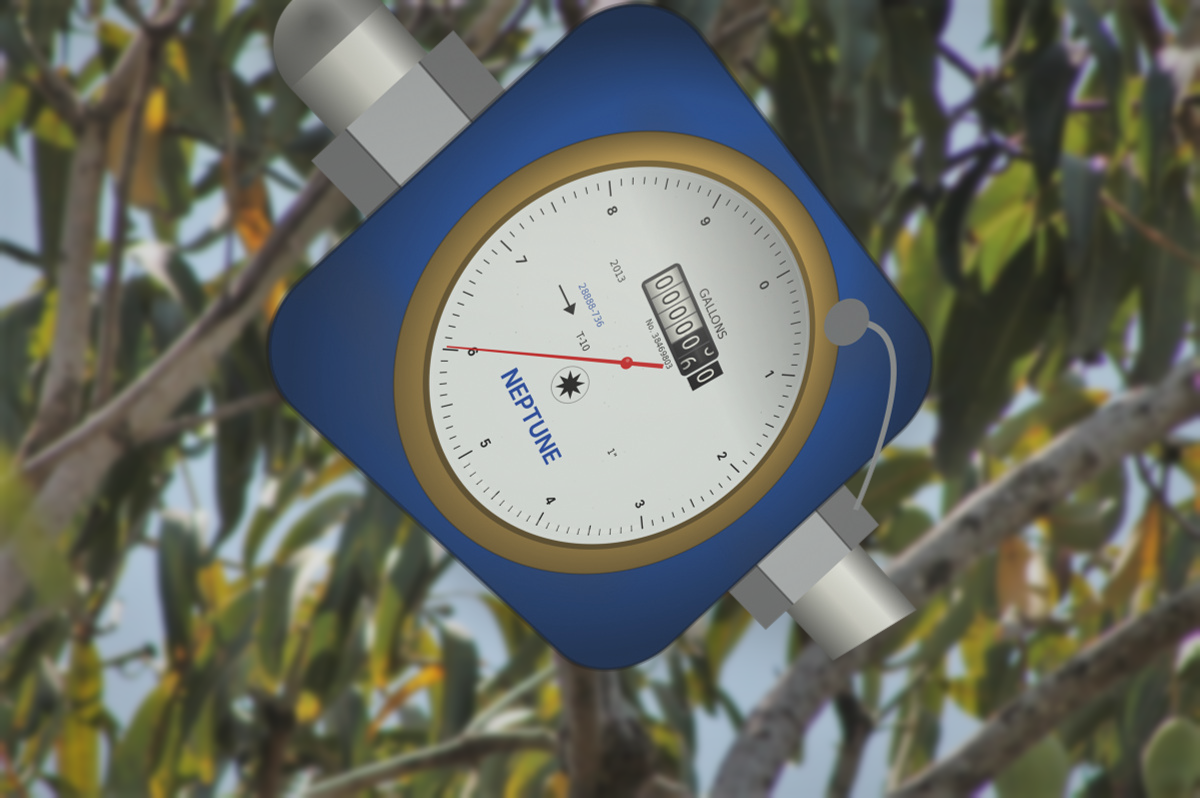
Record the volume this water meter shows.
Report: 56.0 gal
